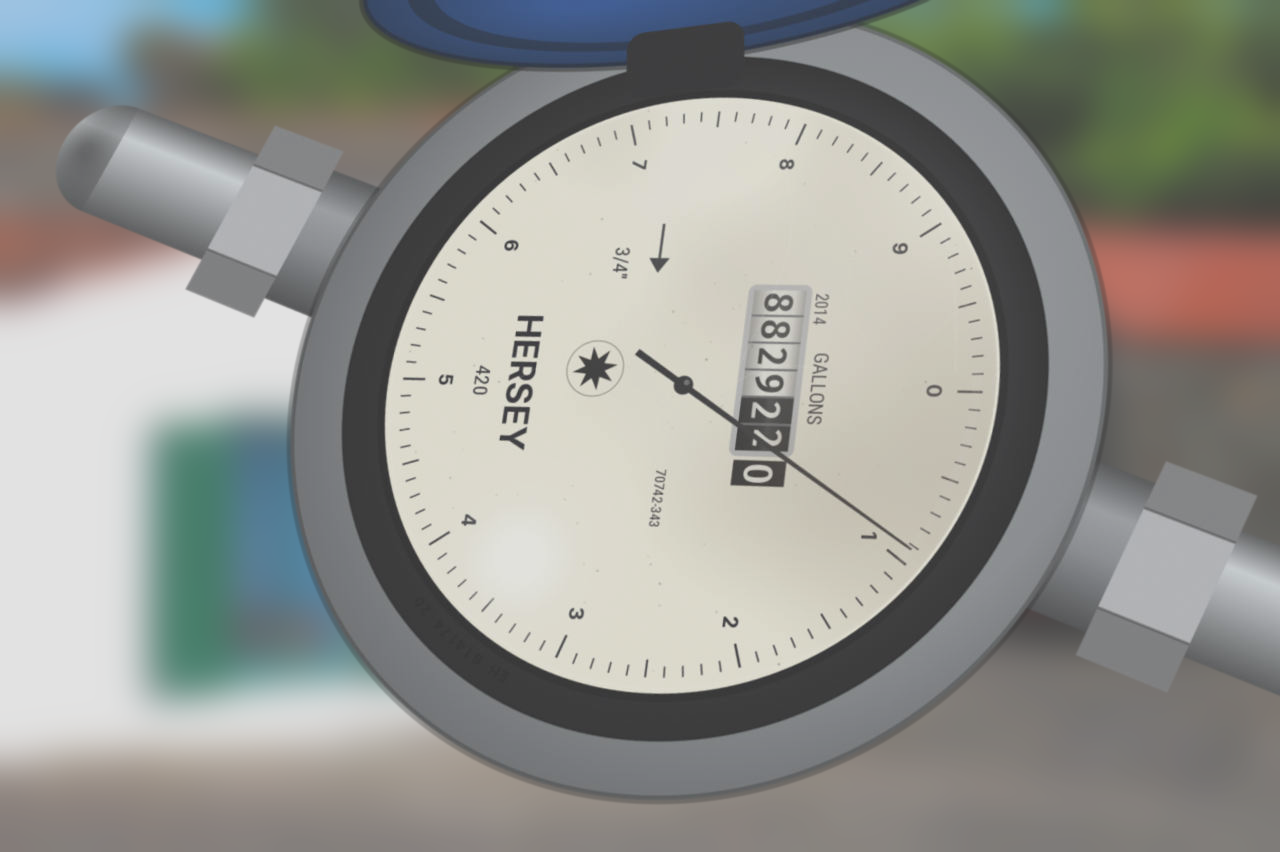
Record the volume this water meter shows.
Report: 8829220.9 gal
